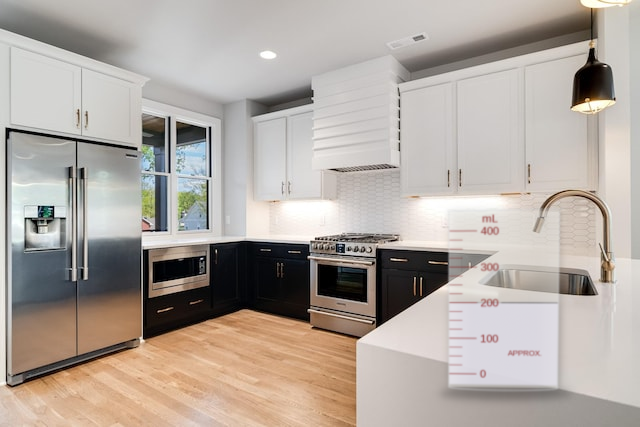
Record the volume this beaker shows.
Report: 200 mL
